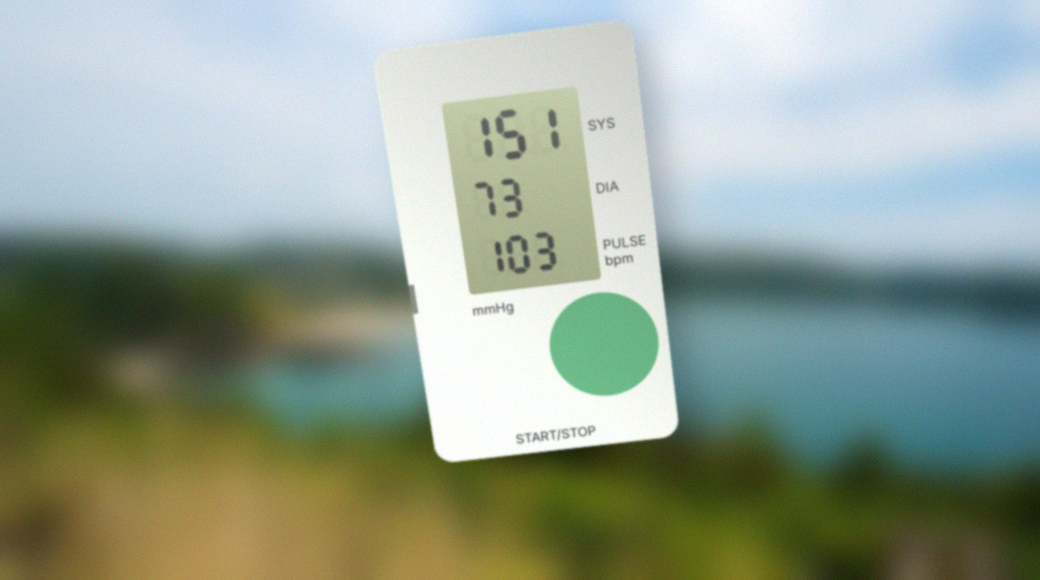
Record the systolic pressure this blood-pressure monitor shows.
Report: 151 mmHg
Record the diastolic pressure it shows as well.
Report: 73 mmHg
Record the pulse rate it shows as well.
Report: 103 bpm
